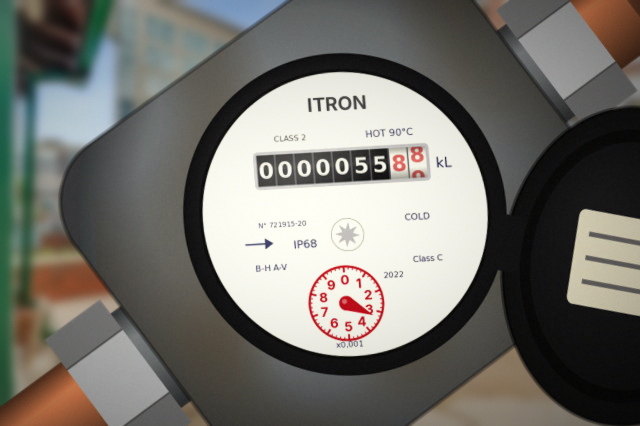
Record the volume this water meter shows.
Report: 55.883 kL
